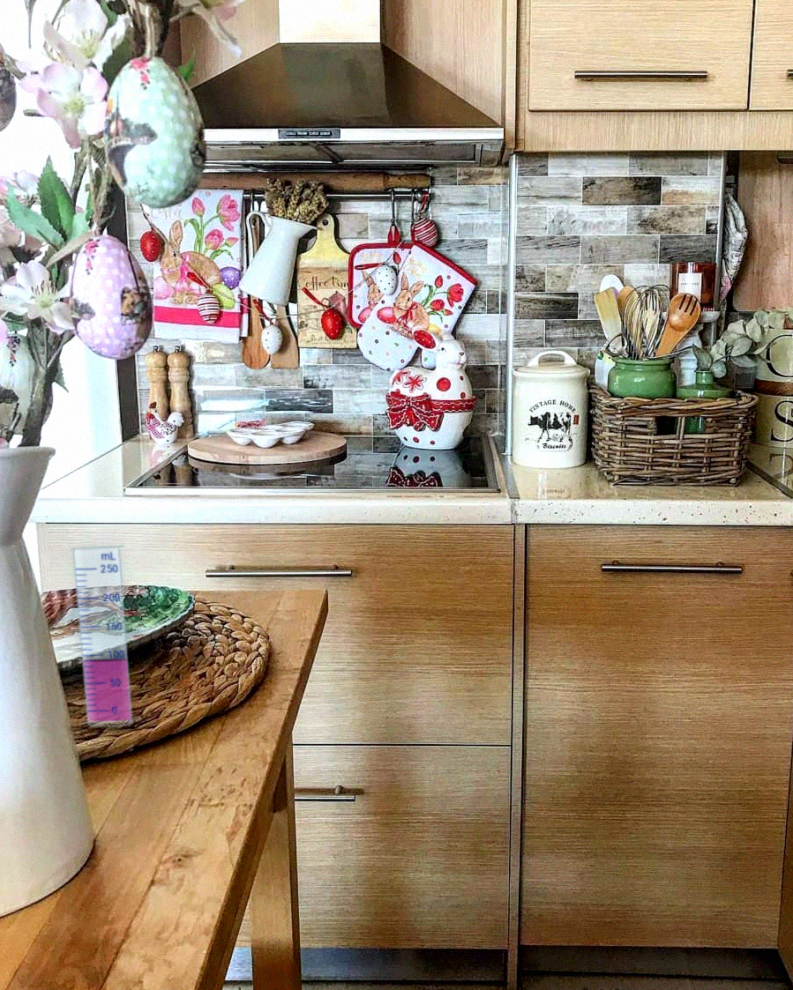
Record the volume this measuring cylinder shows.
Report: 90 mL
